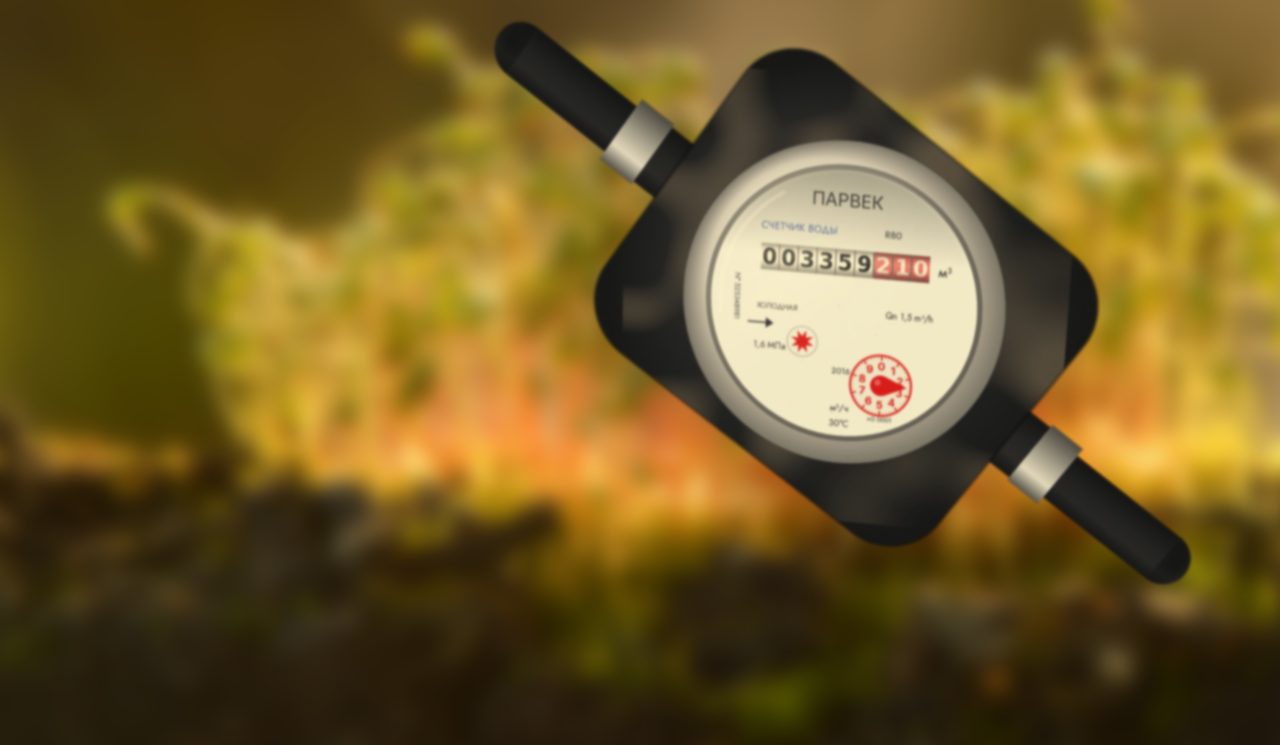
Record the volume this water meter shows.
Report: 3359.2102 m³
